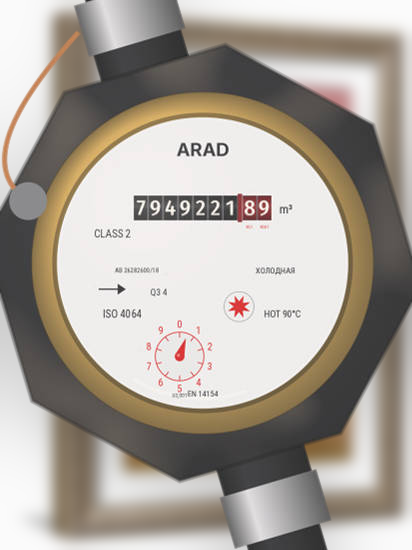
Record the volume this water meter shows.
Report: 7949221.890 m³
